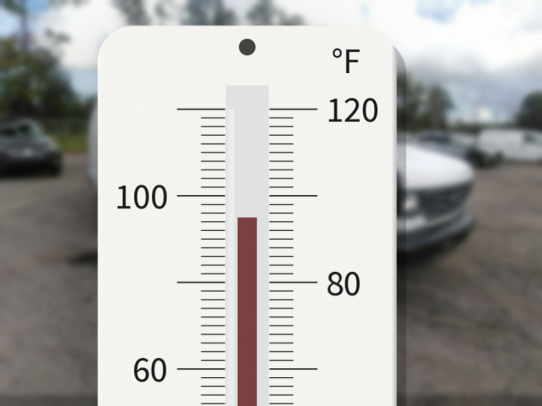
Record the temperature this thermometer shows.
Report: 95 °F
